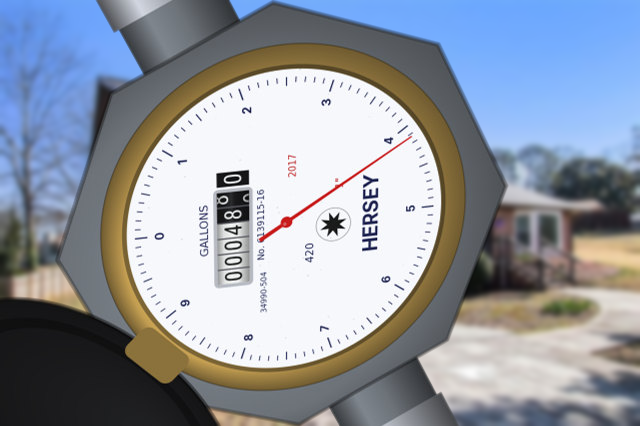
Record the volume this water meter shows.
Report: 4884.1 gal
